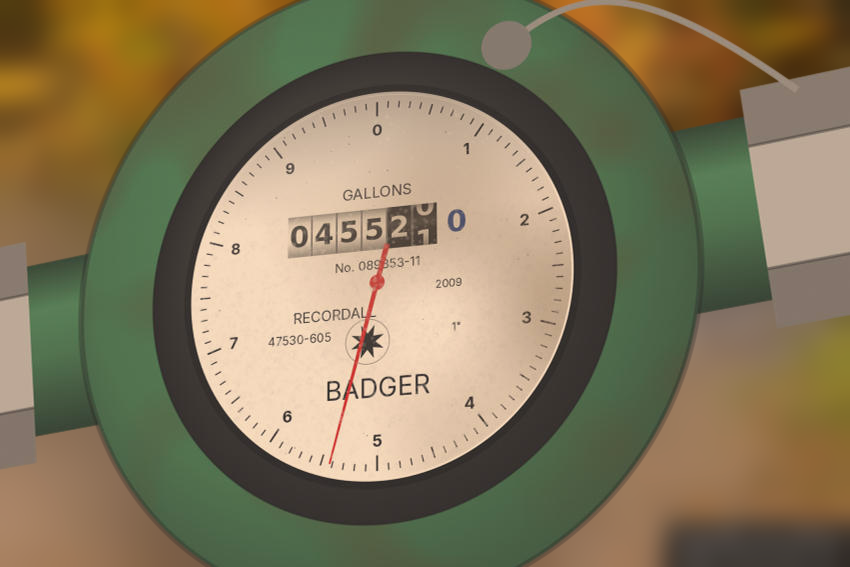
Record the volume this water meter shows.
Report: 455205.4 gal
